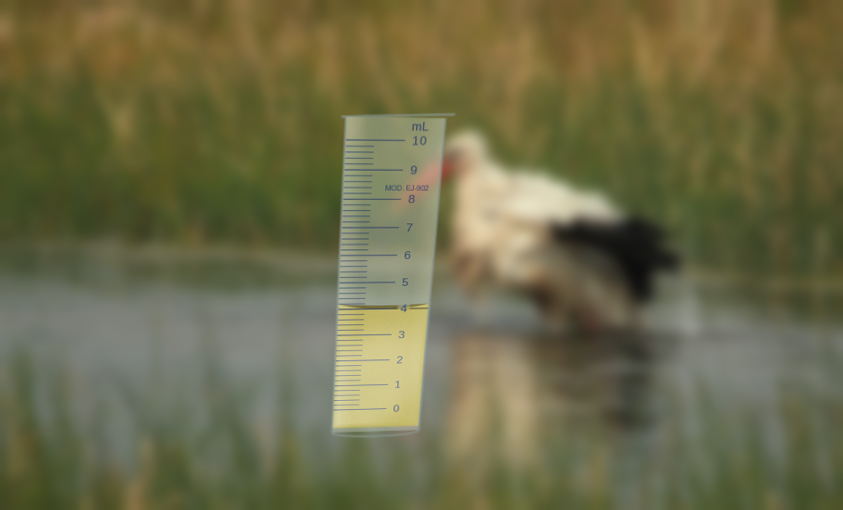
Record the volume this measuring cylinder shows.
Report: 4 mL
